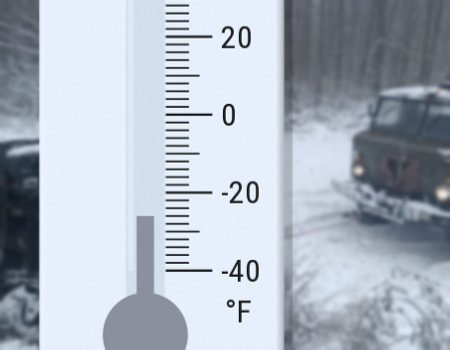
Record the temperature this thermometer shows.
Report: -26 °F
